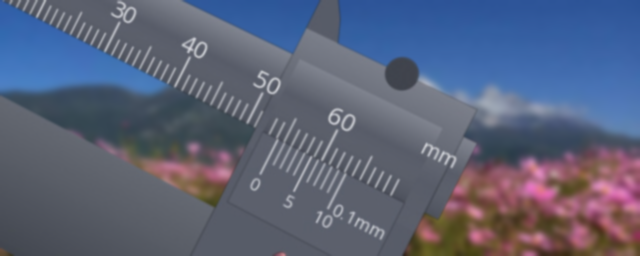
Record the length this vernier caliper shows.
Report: 54.2 mm
